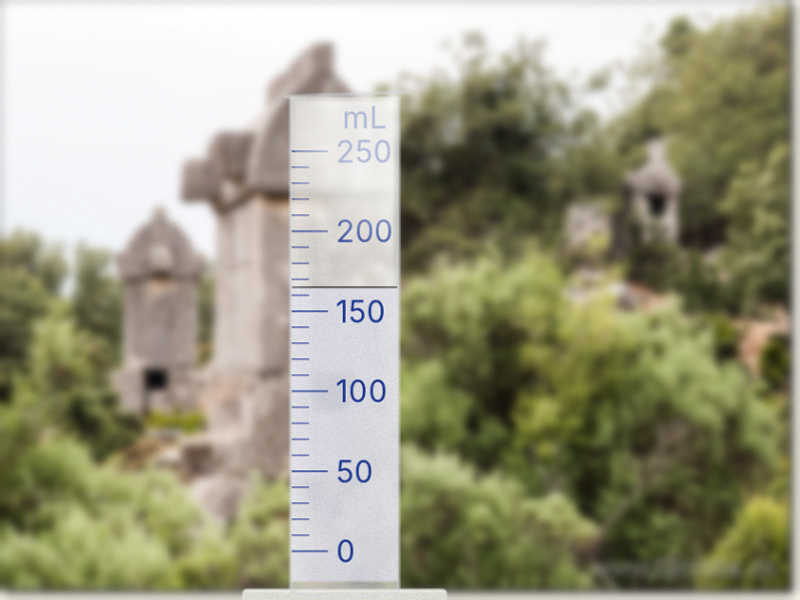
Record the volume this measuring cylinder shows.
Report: 165 mL
